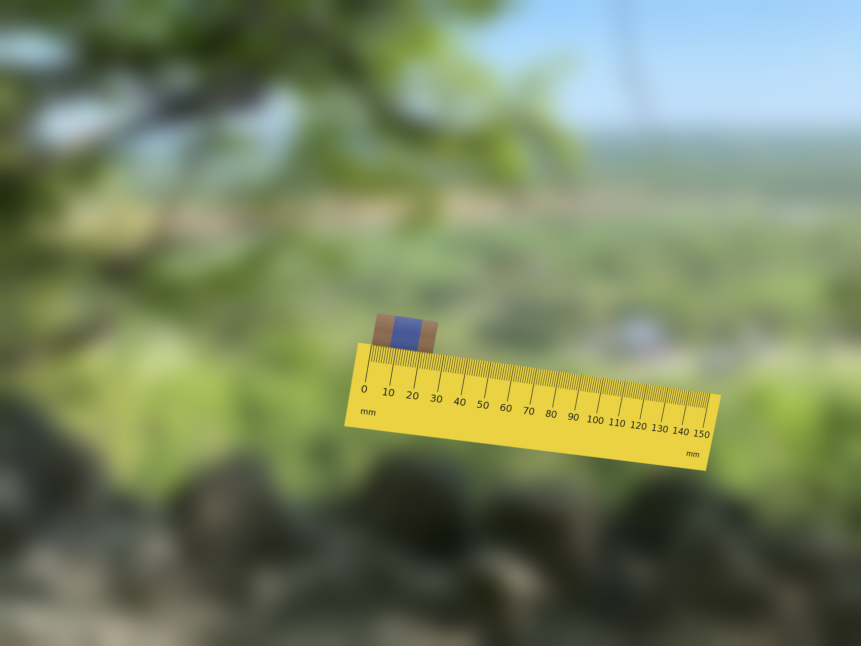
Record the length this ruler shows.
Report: 25 mm
